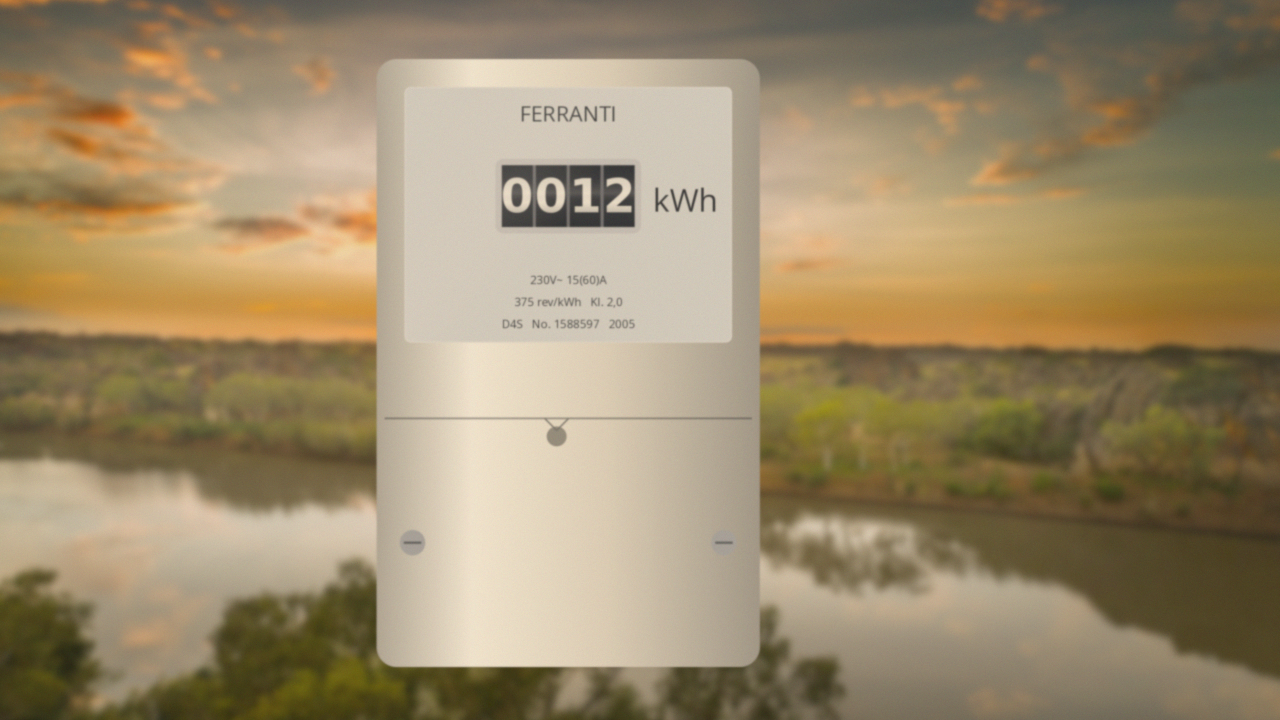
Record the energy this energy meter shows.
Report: 12 kWh
